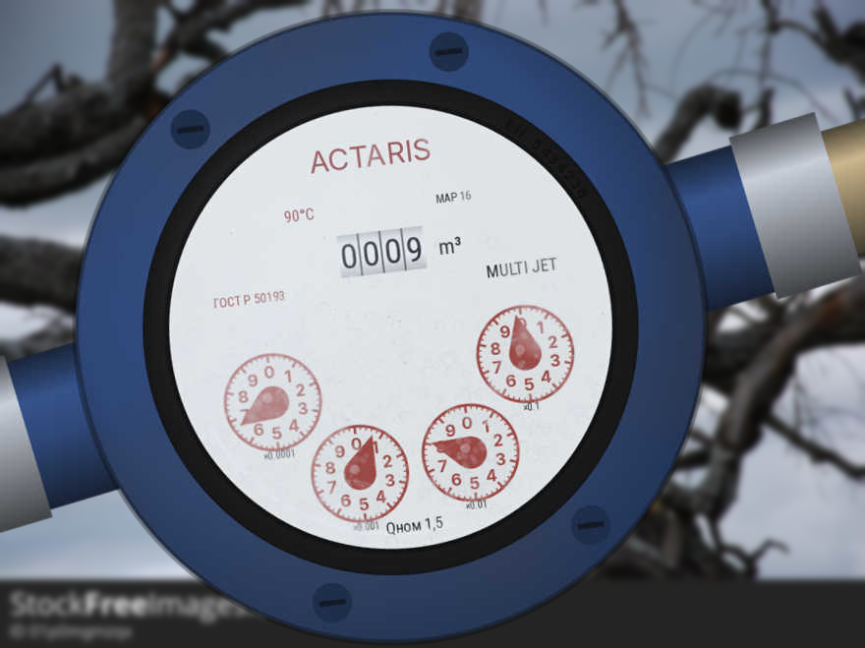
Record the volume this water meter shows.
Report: 8.9806 m³
